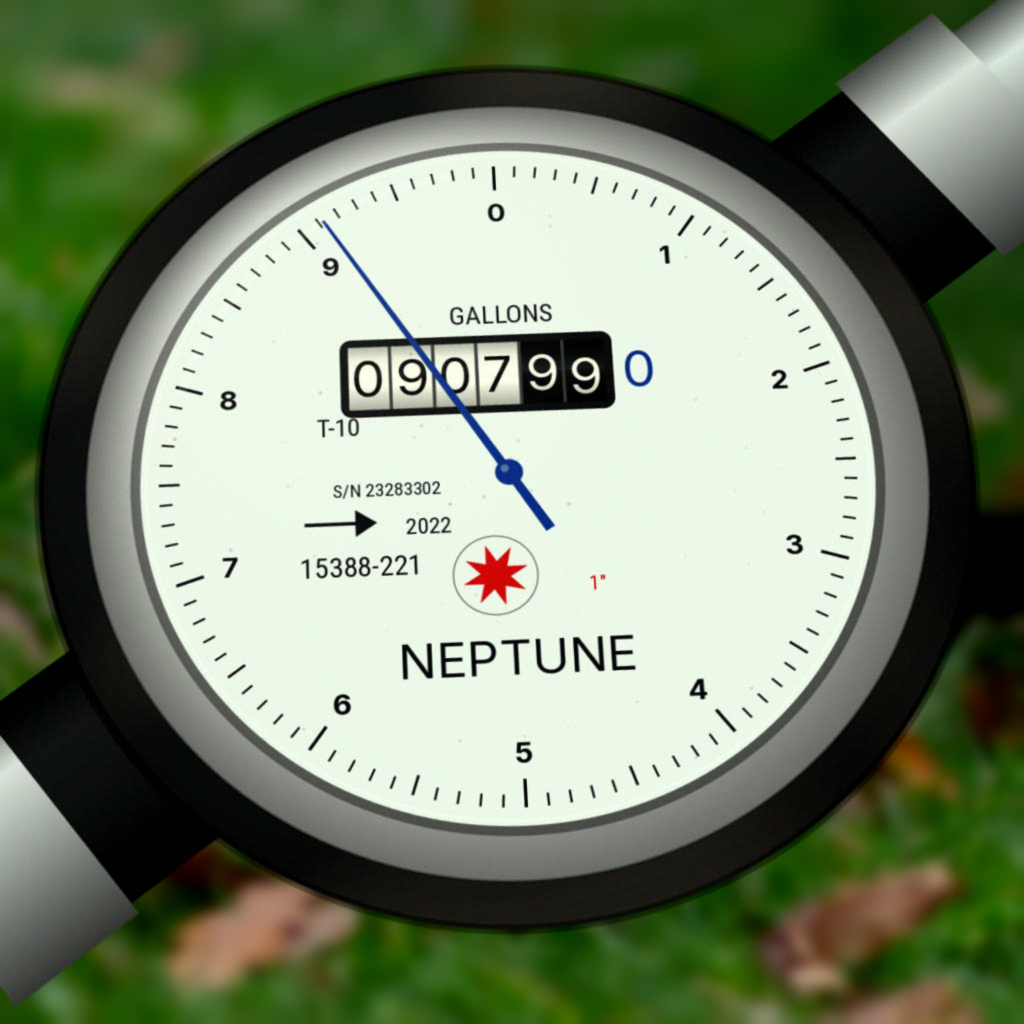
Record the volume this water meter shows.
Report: 907989.1 gal
